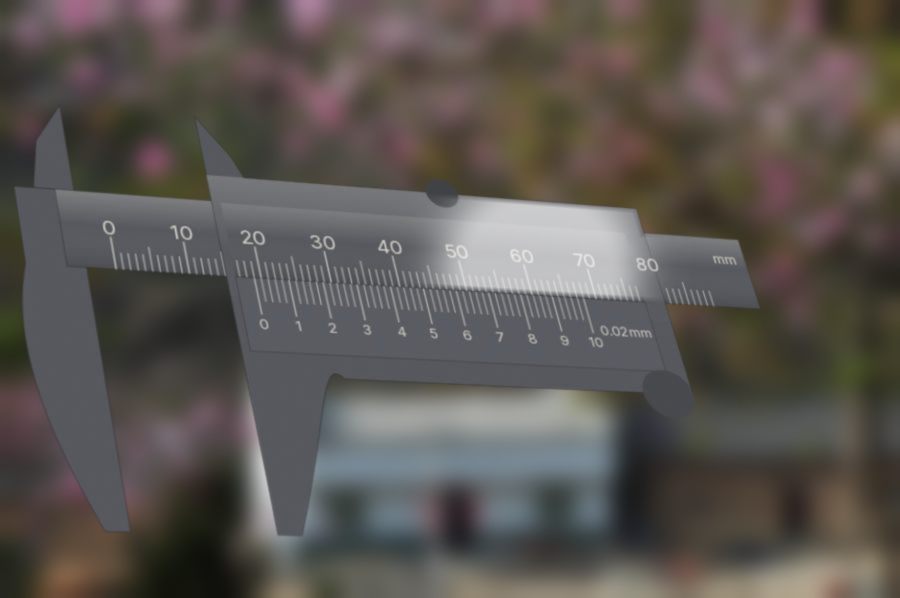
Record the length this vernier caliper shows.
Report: 19.0 mm
